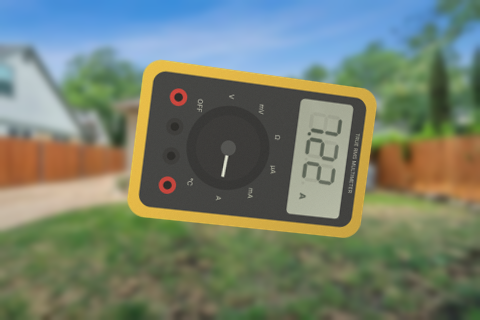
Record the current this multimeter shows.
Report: 7.22 A
